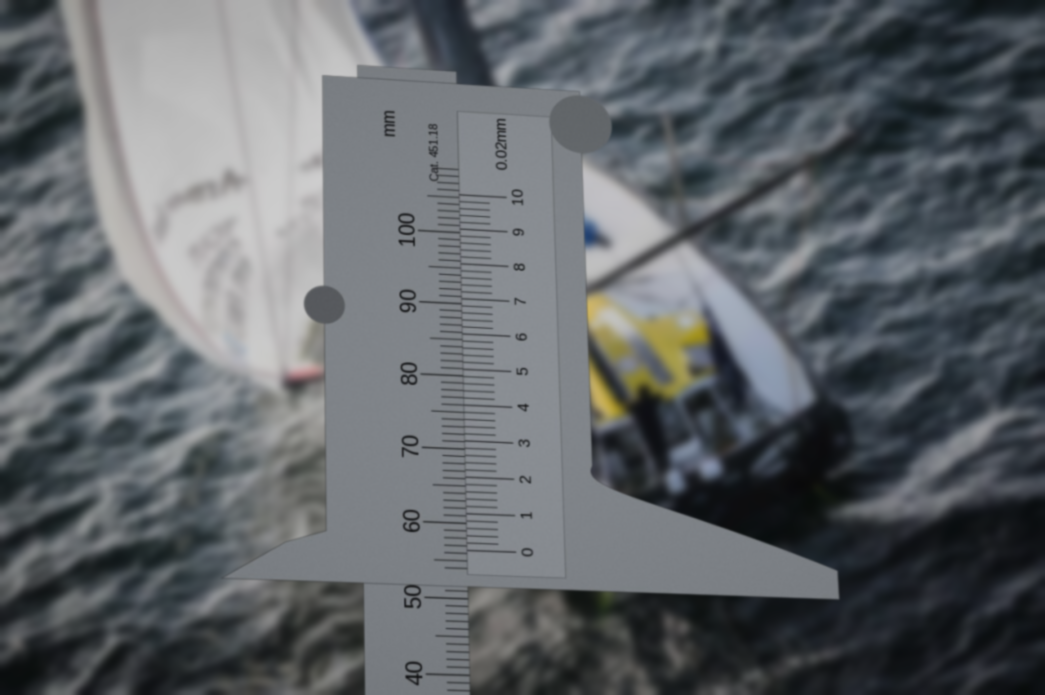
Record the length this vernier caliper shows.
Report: 56.4 mm
